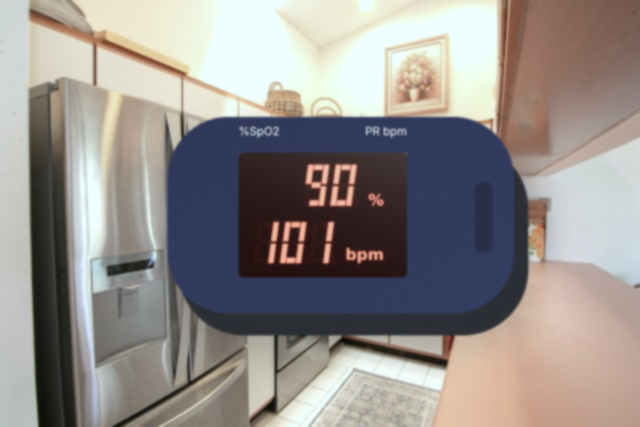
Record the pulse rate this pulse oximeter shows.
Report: 101 bpm
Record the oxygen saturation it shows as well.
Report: 90 %
